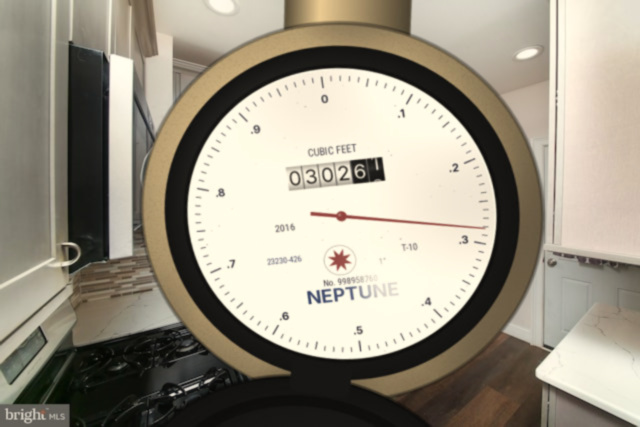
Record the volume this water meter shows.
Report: 30261.28 ft³
